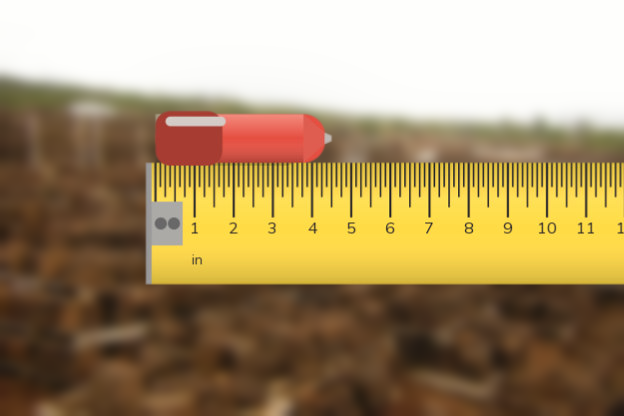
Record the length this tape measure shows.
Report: 4.5 in
